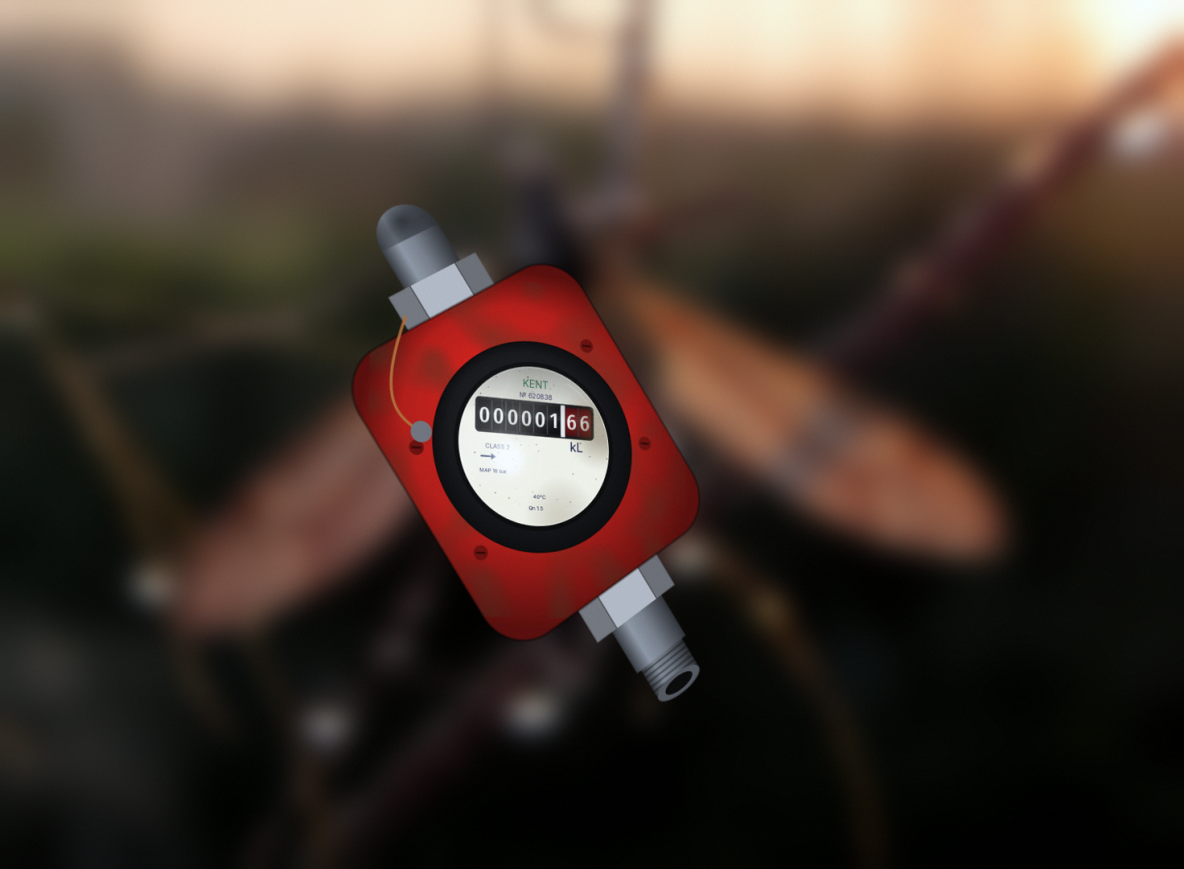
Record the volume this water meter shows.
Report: 1.66 kL
